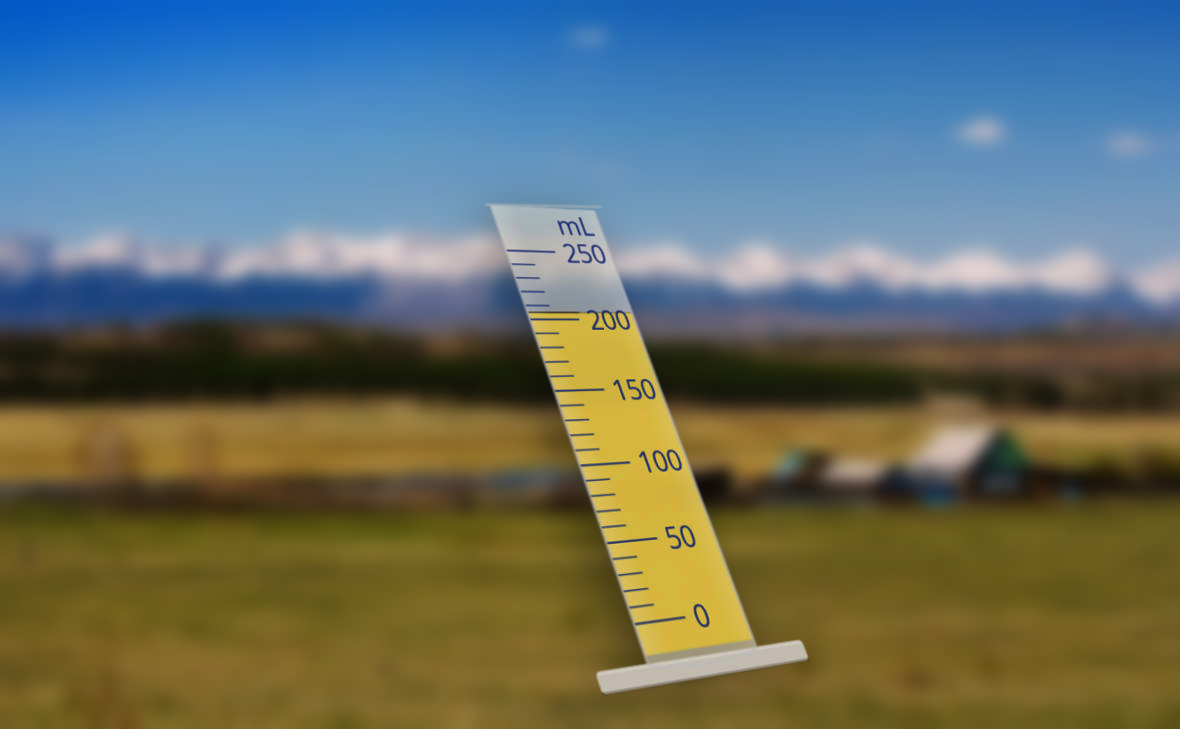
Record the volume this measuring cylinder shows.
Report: 205 mL
